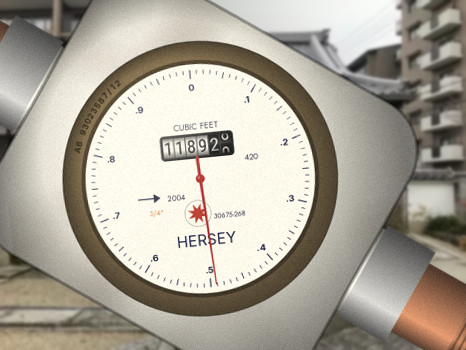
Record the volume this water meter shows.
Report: 118928.49 ft³
